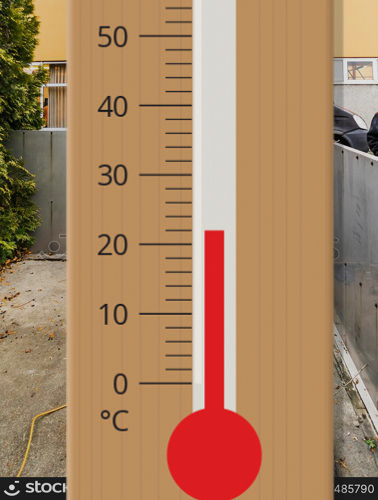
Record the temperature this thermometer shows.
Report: 22 °C
